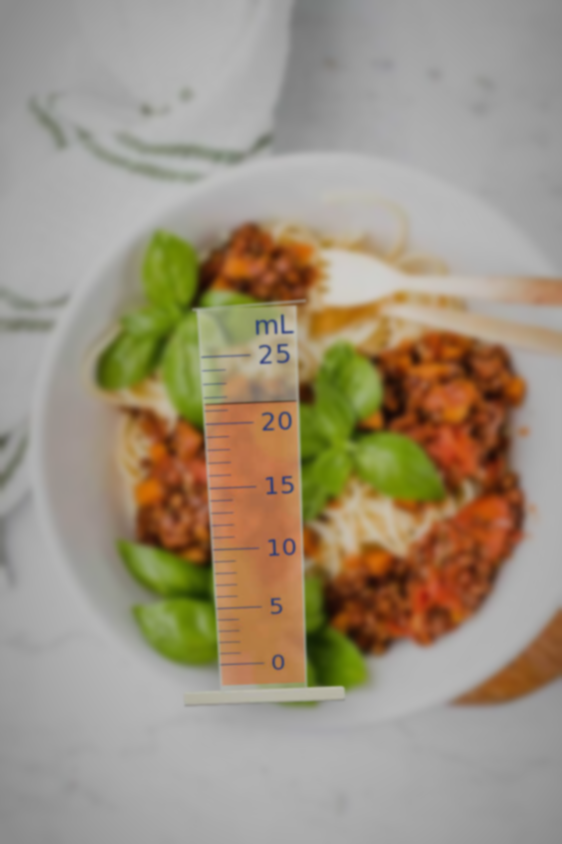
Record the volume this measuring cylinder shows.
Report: 21.5 mL
